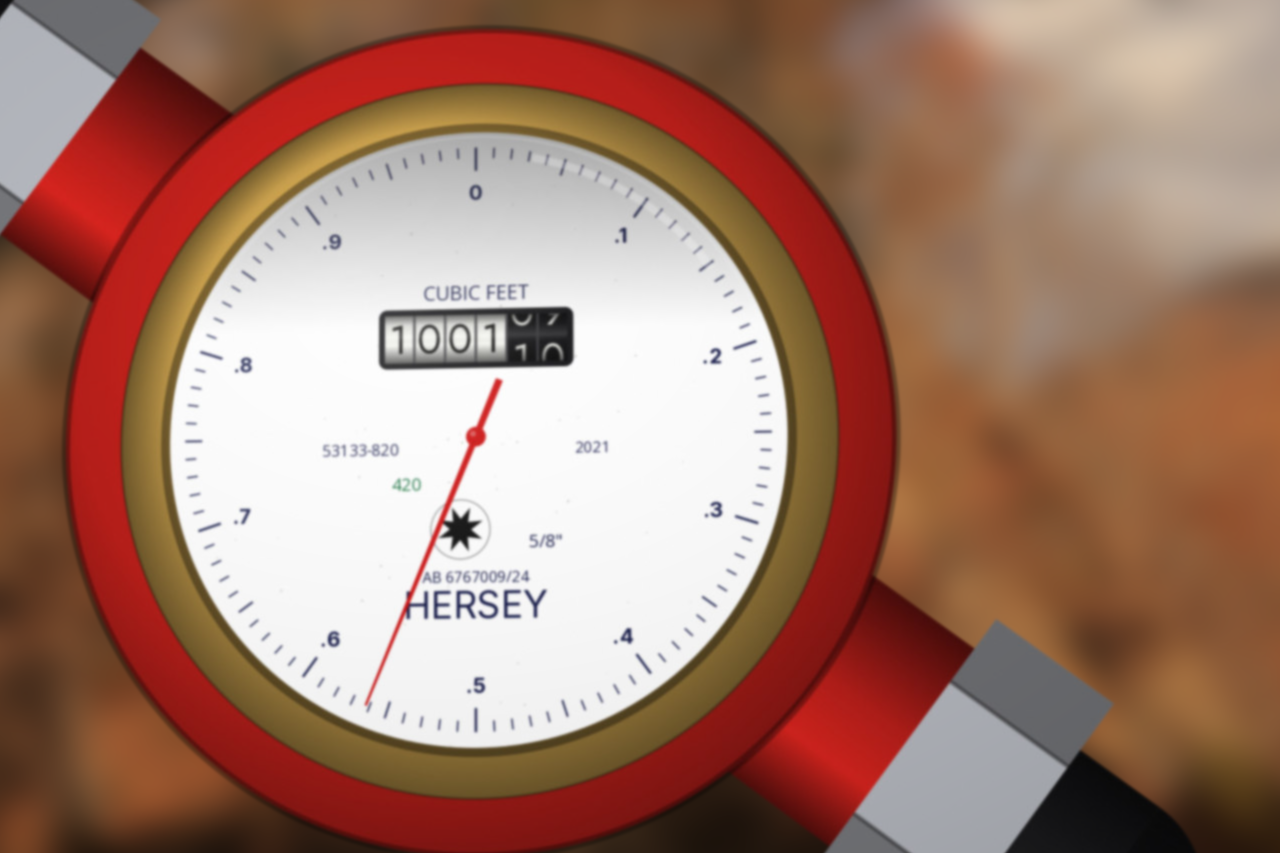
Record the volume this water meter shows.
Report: 100109.56 ft³
